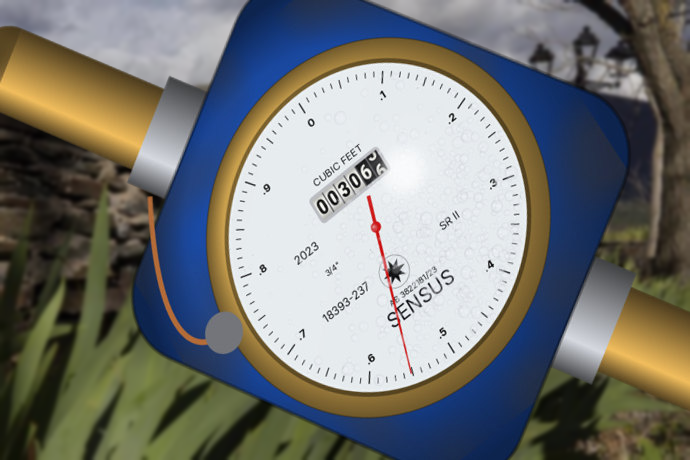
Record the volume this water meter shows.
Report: 3065.55 ft³
